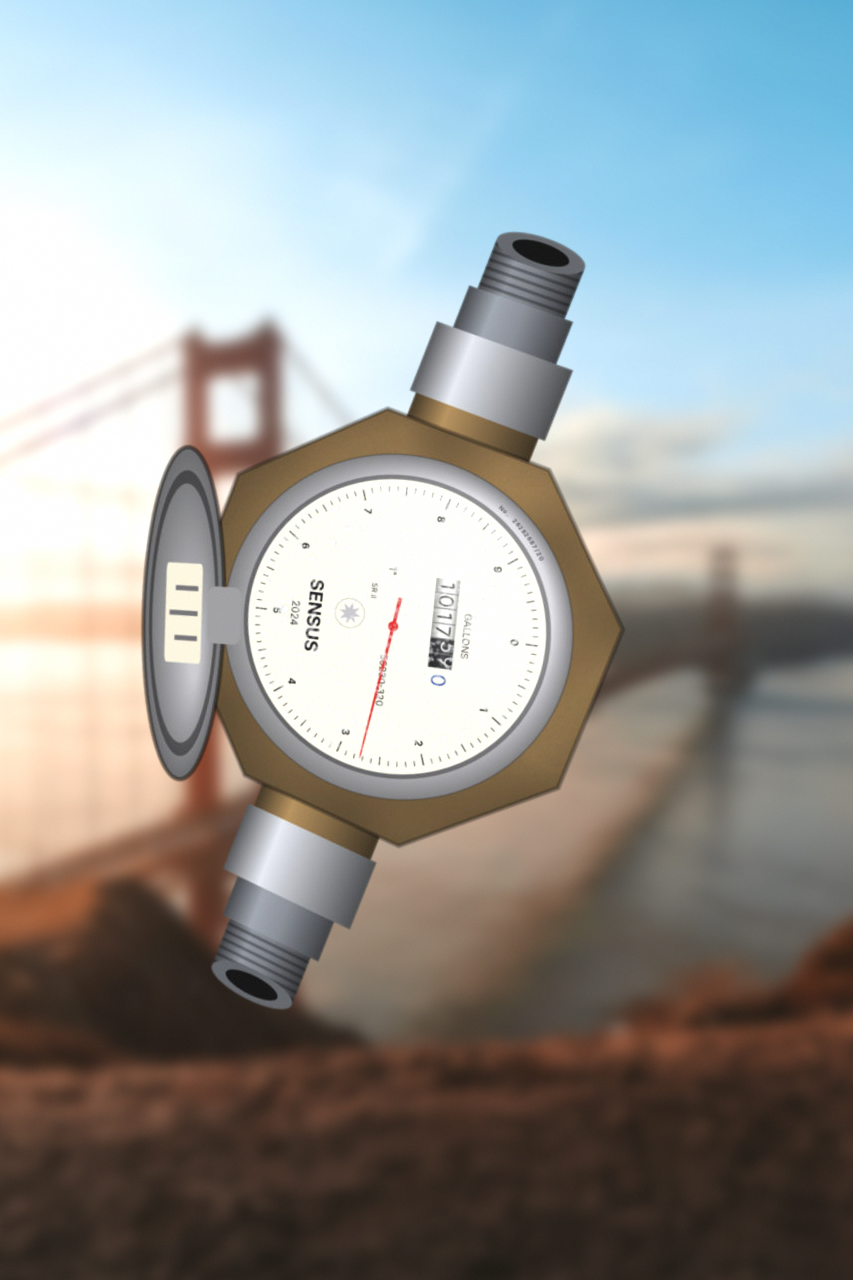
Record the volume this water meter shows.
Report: 1017592.7 gal
